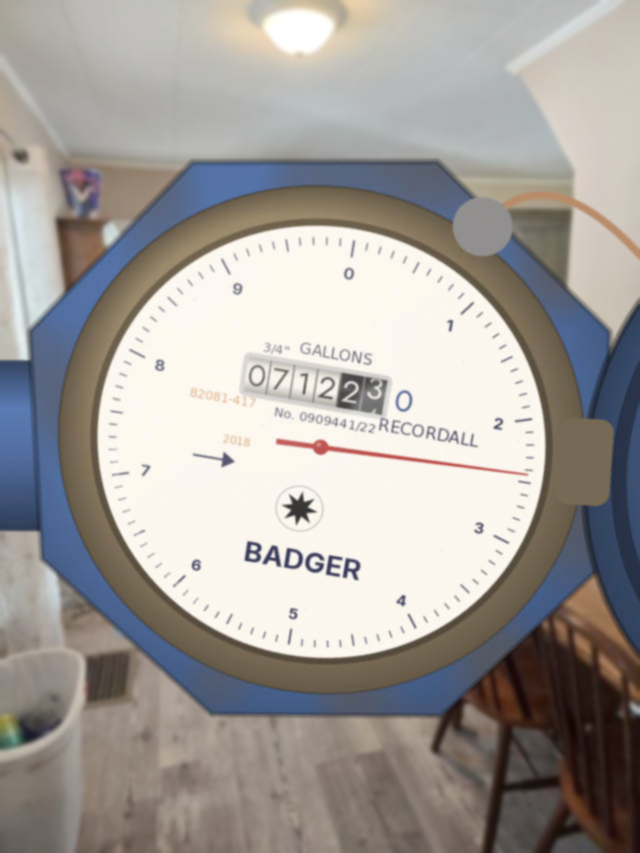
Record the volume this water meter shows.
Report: 712232.4 gal
